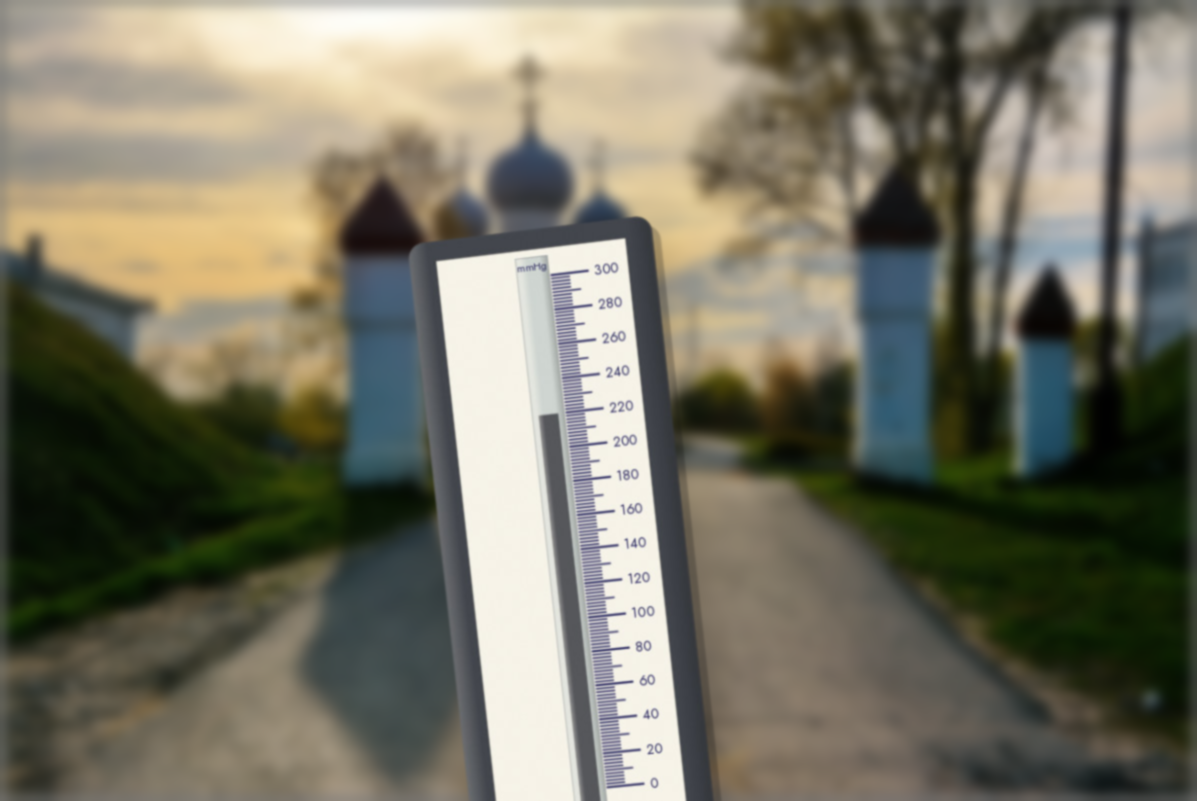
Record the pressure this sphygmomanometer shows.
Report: 220 mmHg
